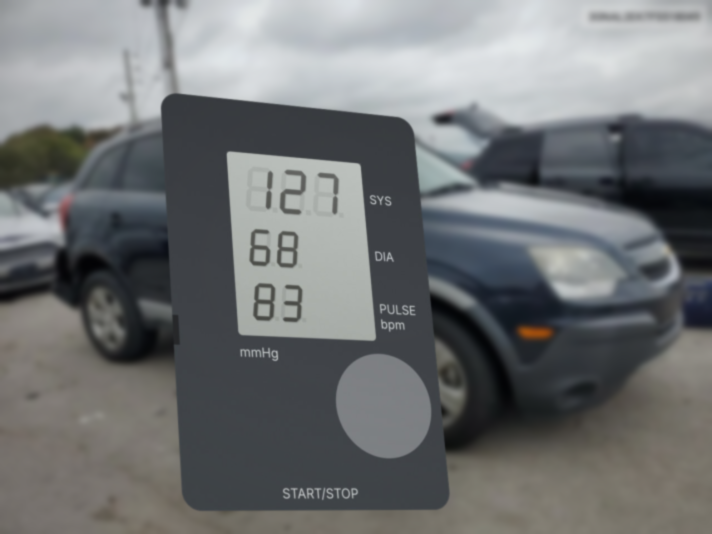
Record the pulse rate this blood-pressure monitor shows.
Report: 83 bpm
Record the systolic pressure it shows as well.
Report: 127 mmHg
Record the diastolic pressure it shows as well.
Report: 68 mmHg
